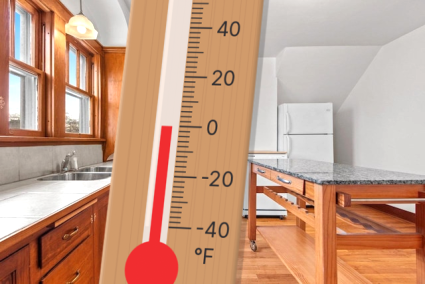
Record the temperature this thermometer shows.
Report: 0 °F
